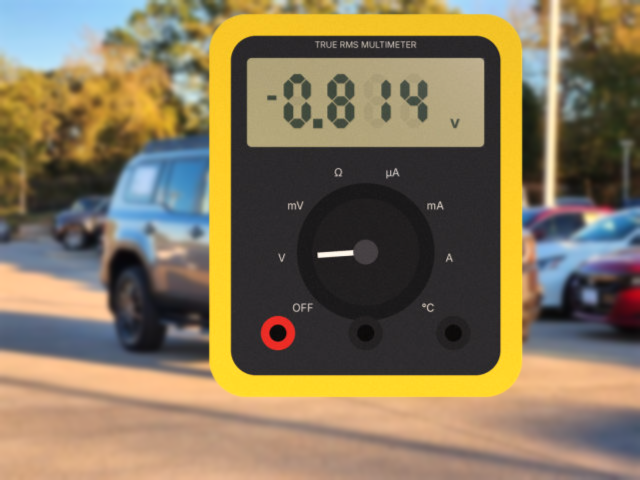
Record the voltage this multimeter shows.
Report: -0.814 V
